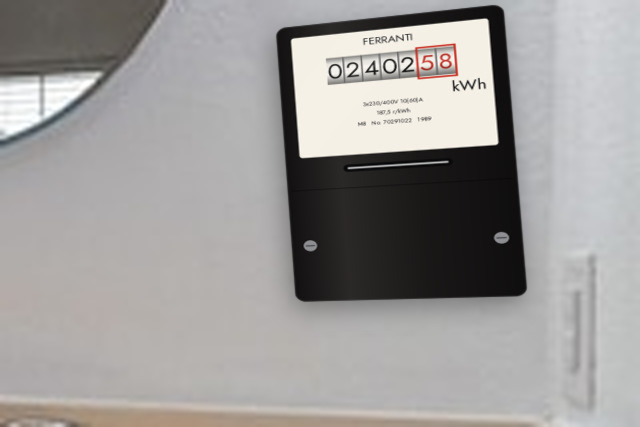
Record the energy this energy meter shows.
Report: 2402.58 kWh
